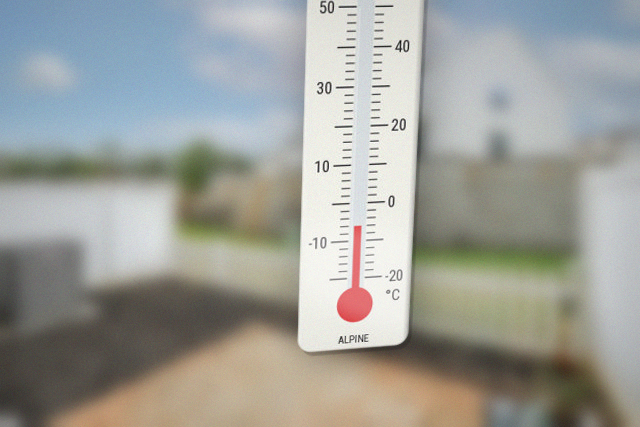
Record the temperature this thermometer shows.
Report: -6 °C
